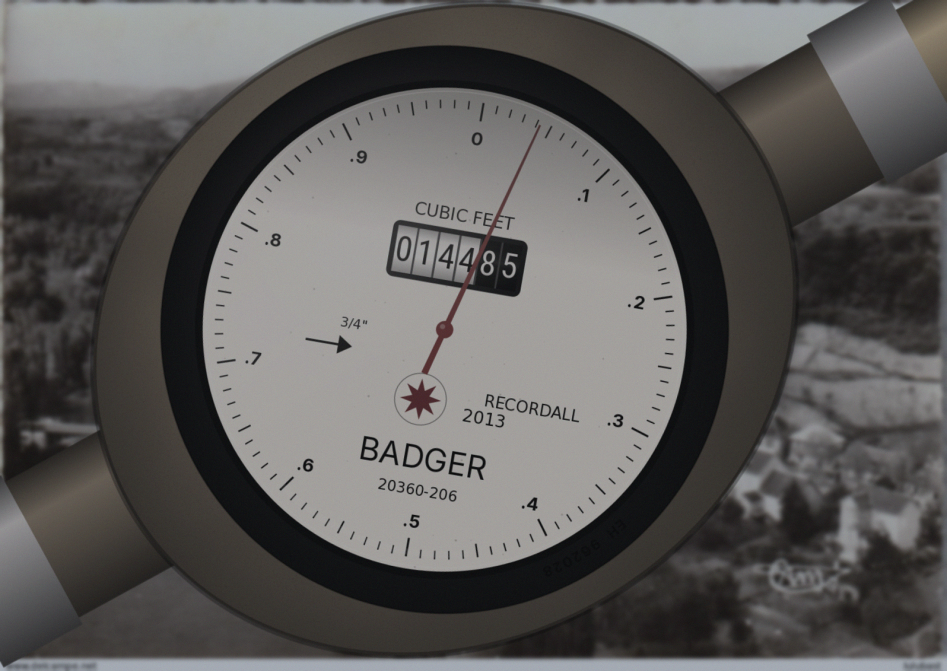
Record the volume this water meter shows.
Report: 14485.04 ft³
